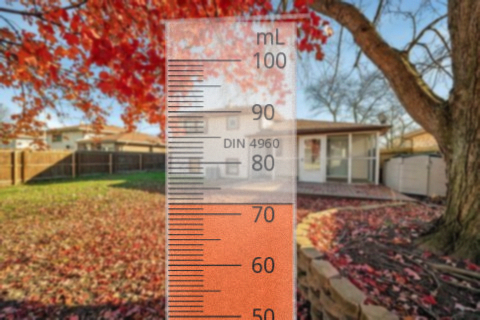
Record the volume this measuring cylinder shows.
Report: 72 mL
